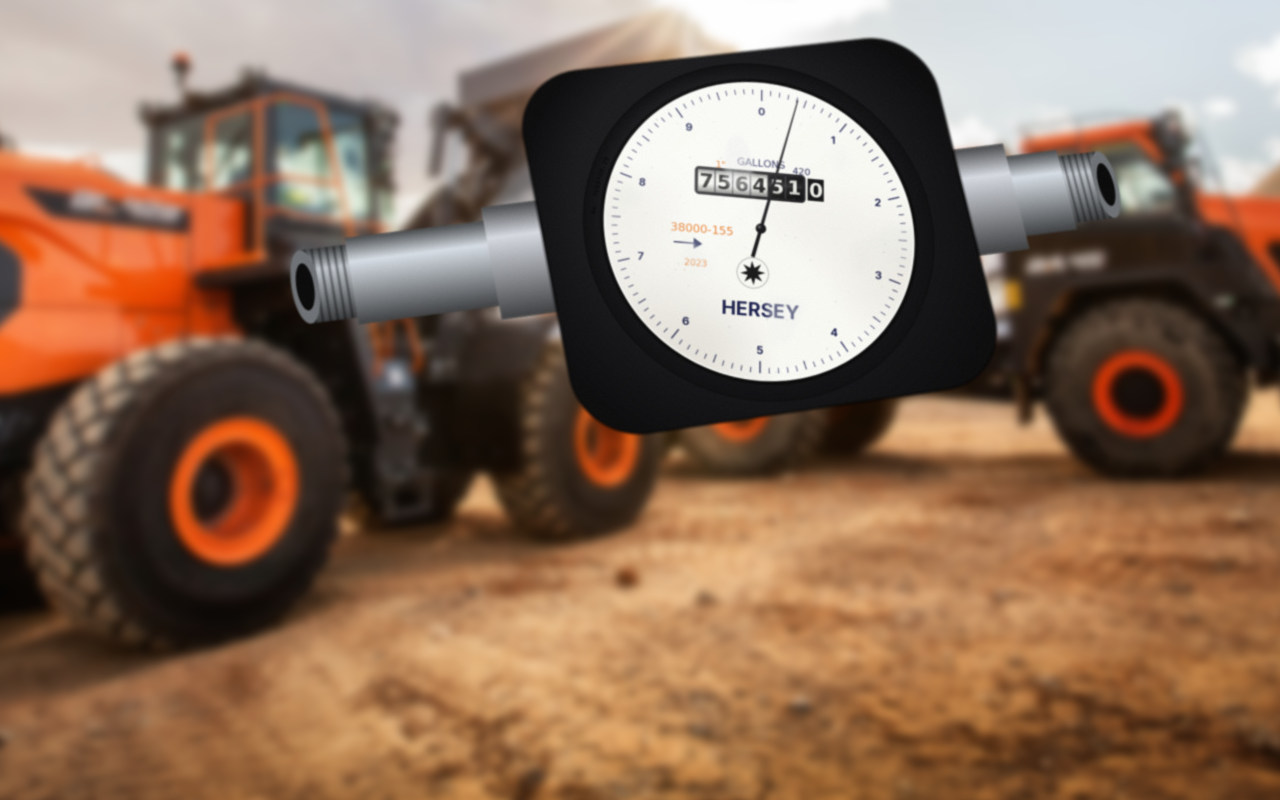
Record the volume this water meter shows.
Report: 7564510.4 gal
